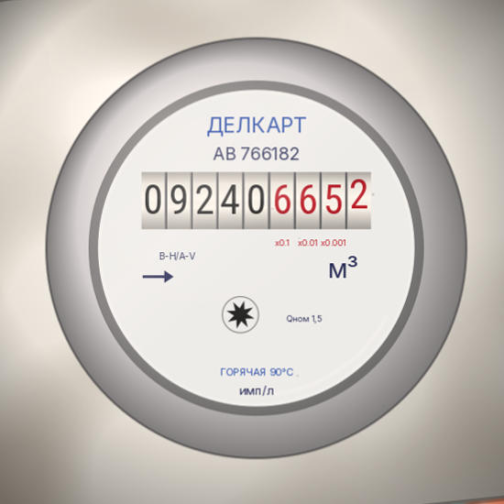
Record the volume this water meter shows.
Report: 9240.6652 m³
